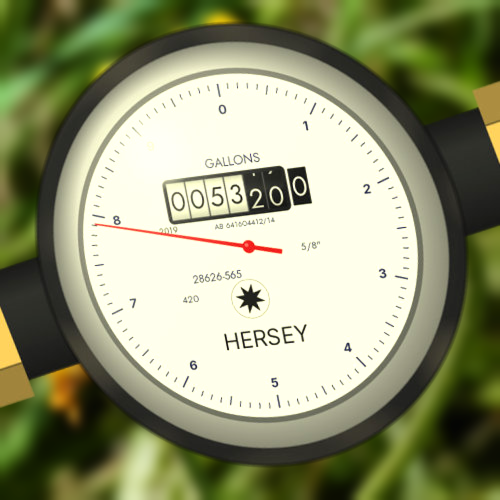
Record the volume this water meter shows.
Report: 53197.9 gal
